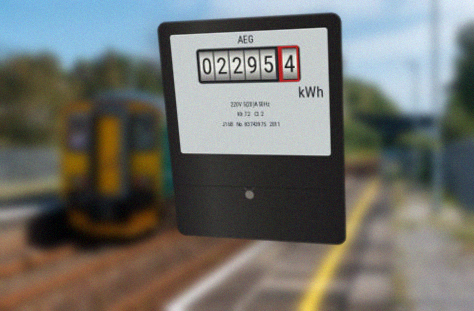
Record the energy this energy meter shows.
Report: 2295.4 kWh
